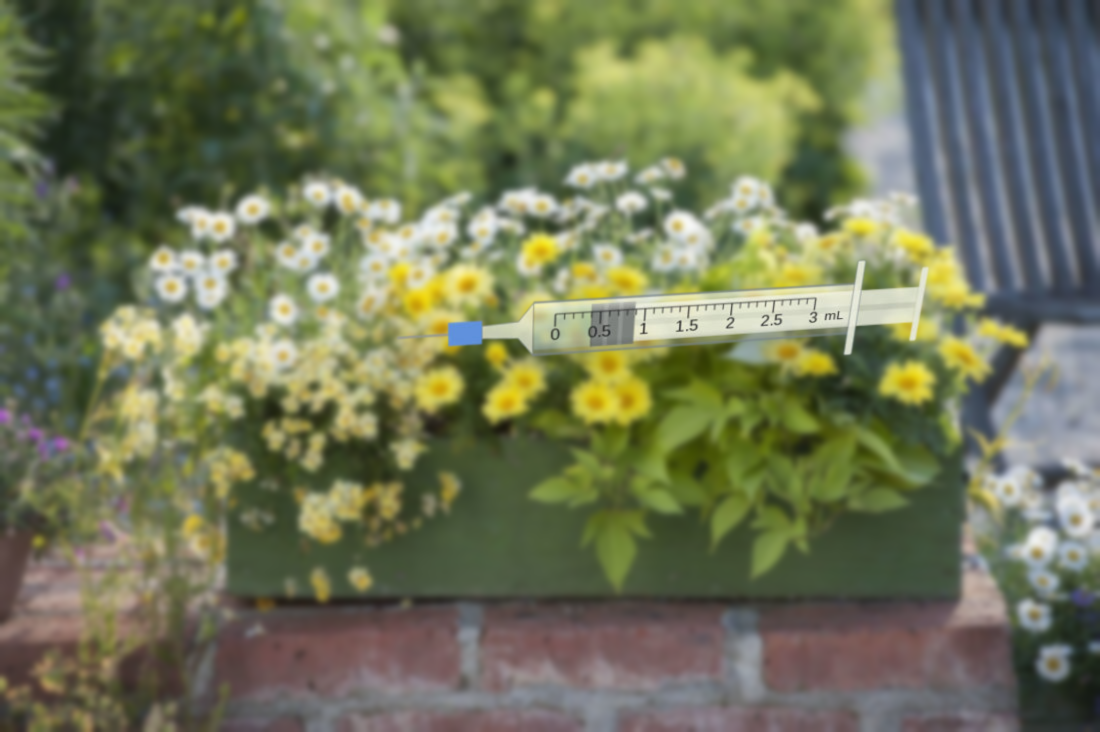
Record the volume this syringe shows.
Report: 0.4 mL
